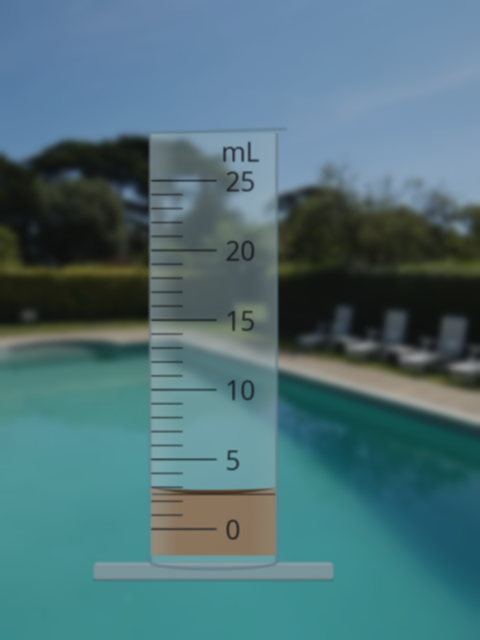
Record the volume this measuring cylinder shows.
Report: 2.5 mL
